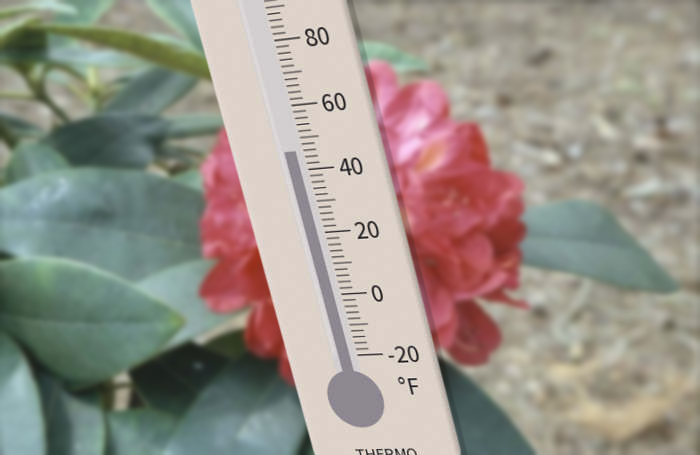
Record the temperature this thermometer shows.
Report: 46 °F
